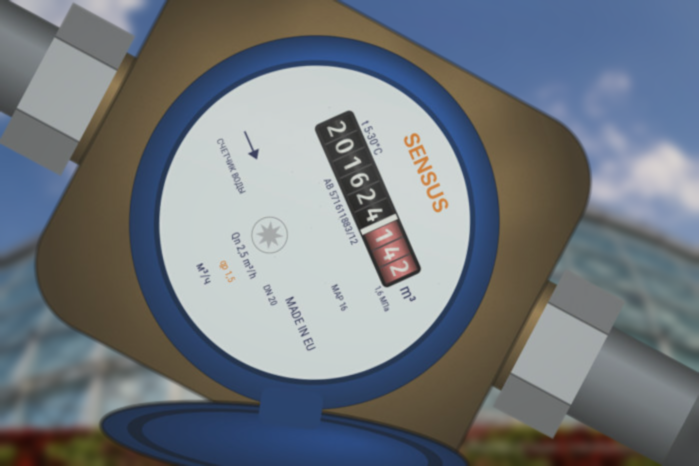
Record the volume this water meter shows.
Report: 201624.142 m³
